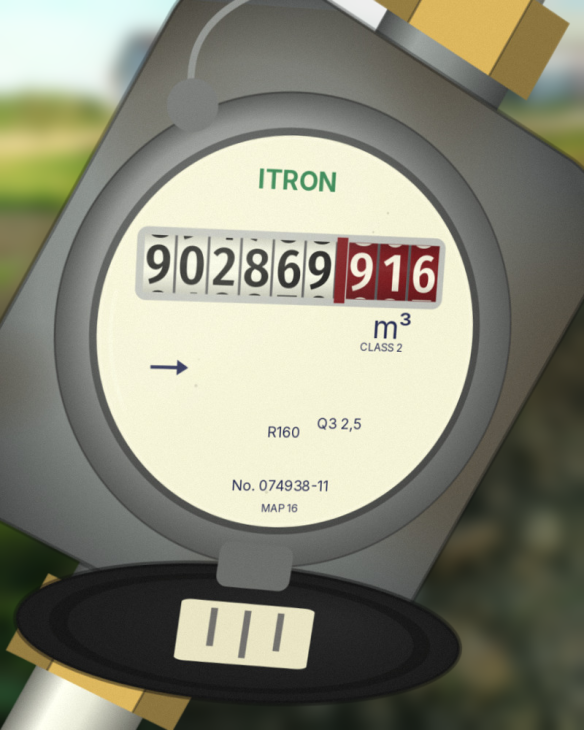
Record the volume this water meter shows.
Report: 902869.916 m³
